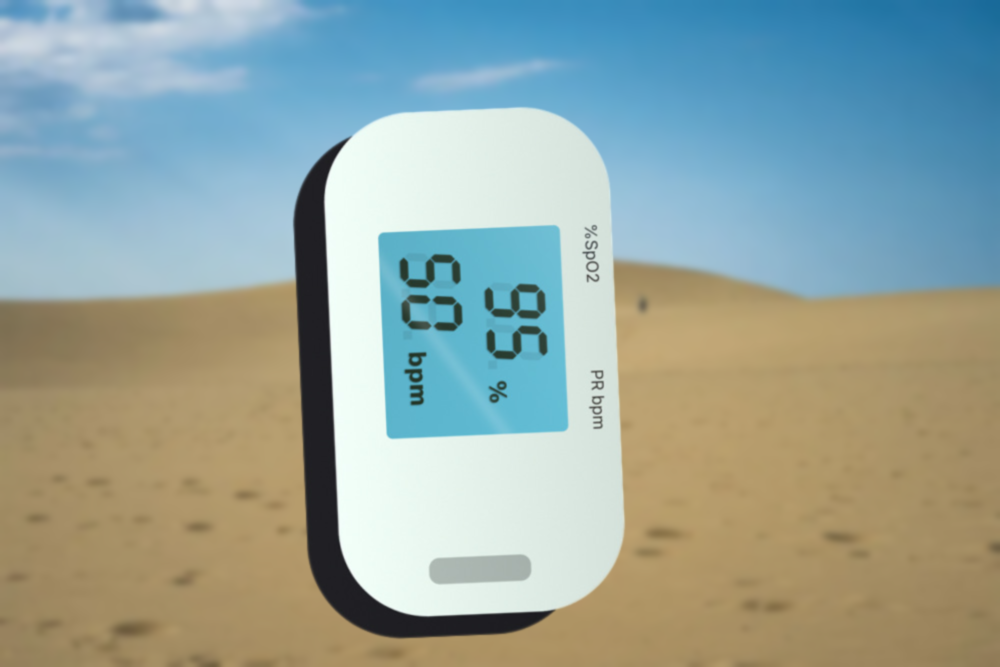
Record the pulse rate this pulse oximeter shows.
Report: 50 bpm
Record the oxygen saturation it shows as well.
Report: 95 %
